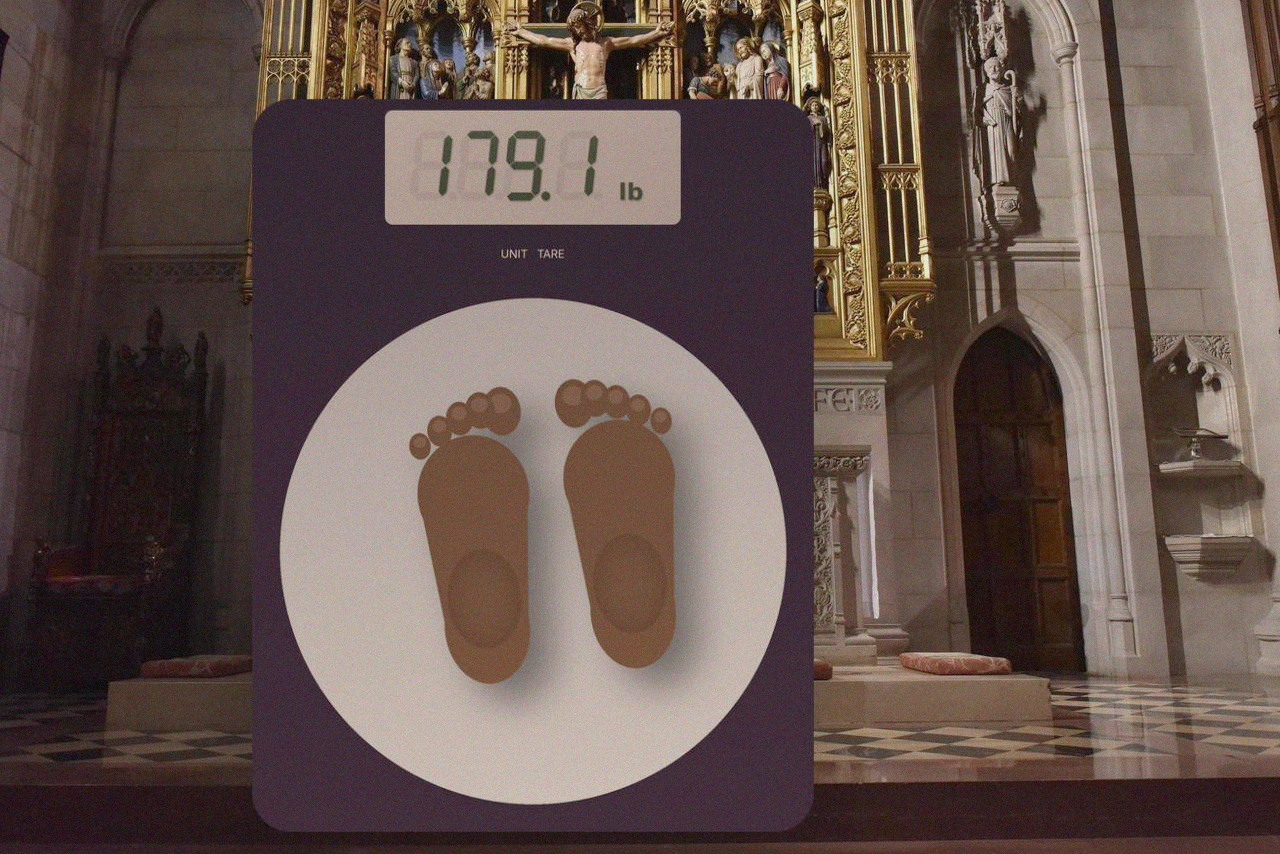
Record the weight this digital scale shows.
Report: 179.1 lb
